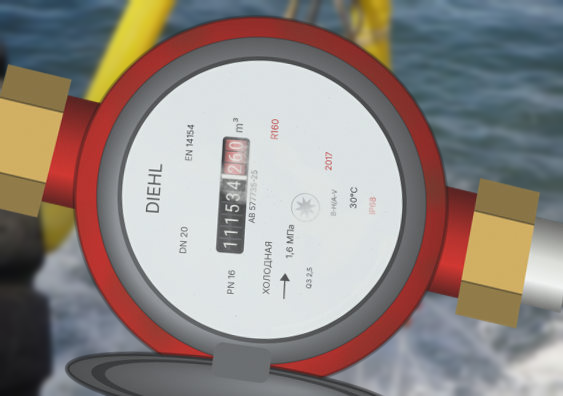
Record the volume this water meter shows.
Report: 111534.260 m³
